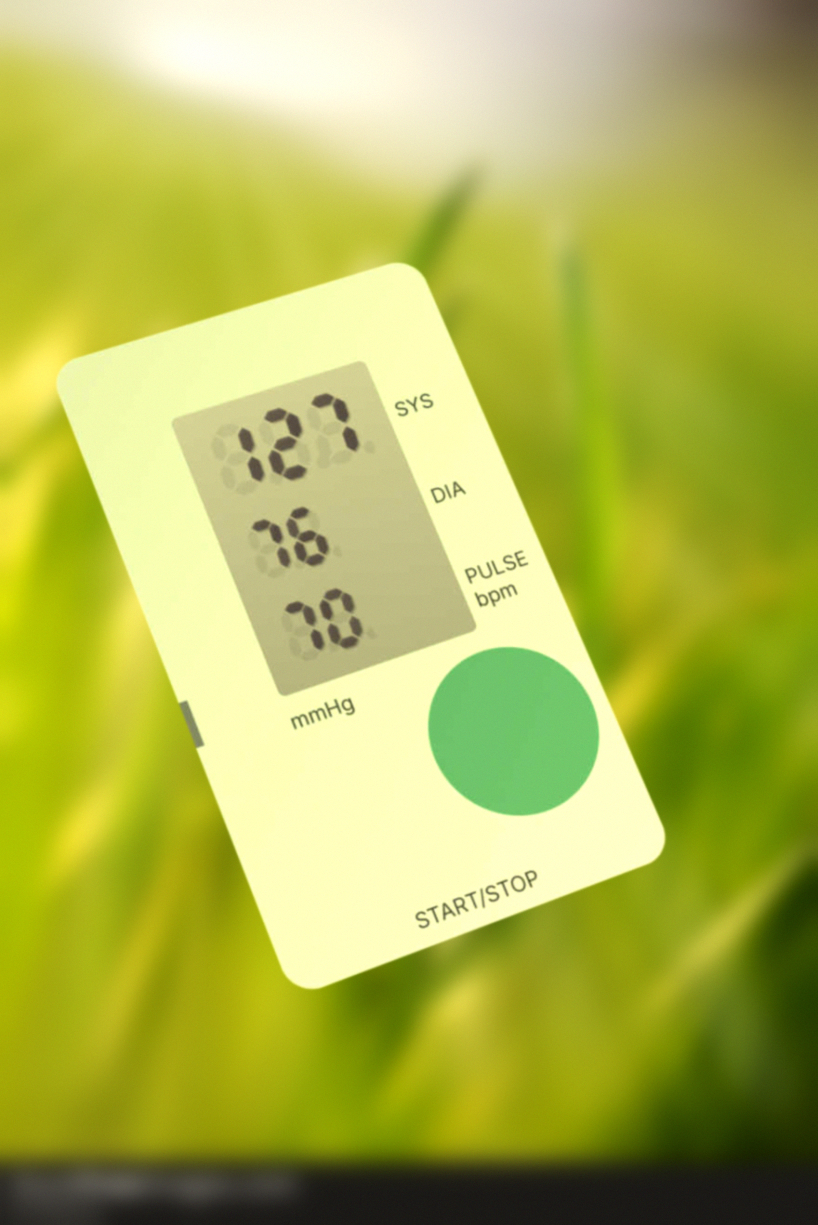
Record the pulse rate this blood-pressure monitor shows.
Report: 70 bpm
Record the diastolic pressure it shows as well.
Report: 76 mmHg
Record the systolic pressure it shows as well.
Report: 127 mmHg
